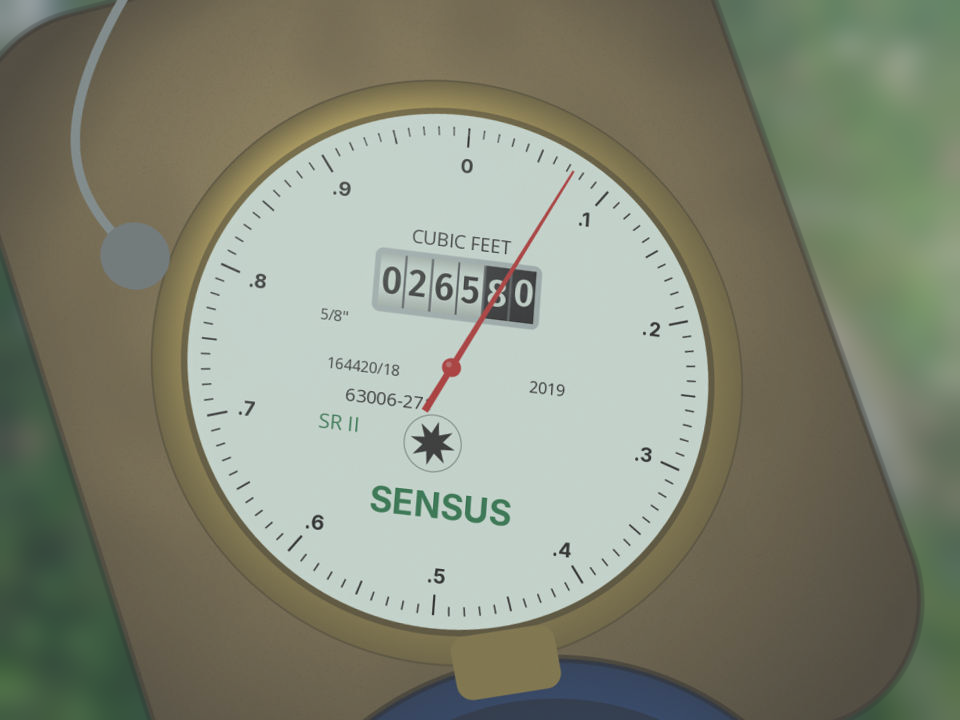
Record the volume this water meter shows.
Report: 26580.07 ft³
